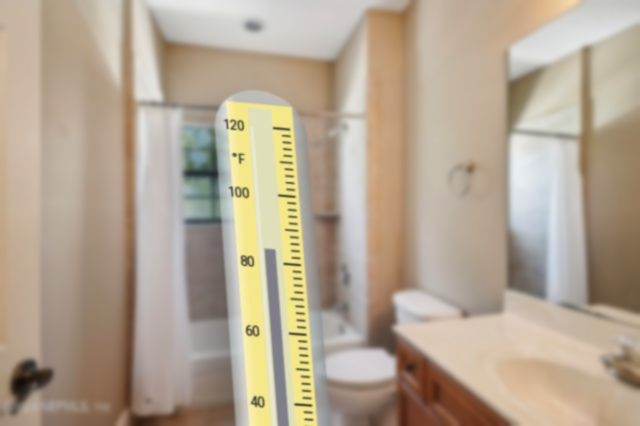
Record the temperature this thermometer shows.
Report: 84 °F
